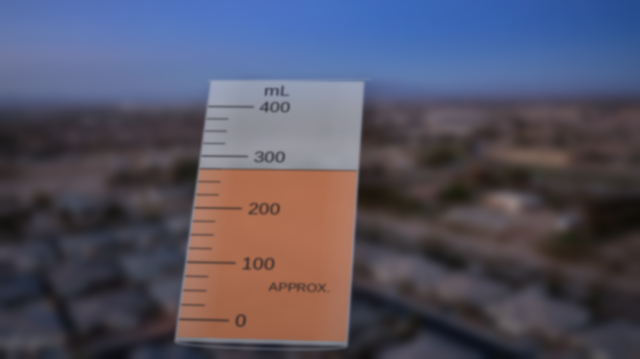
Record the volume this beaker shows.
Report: 275 mL
